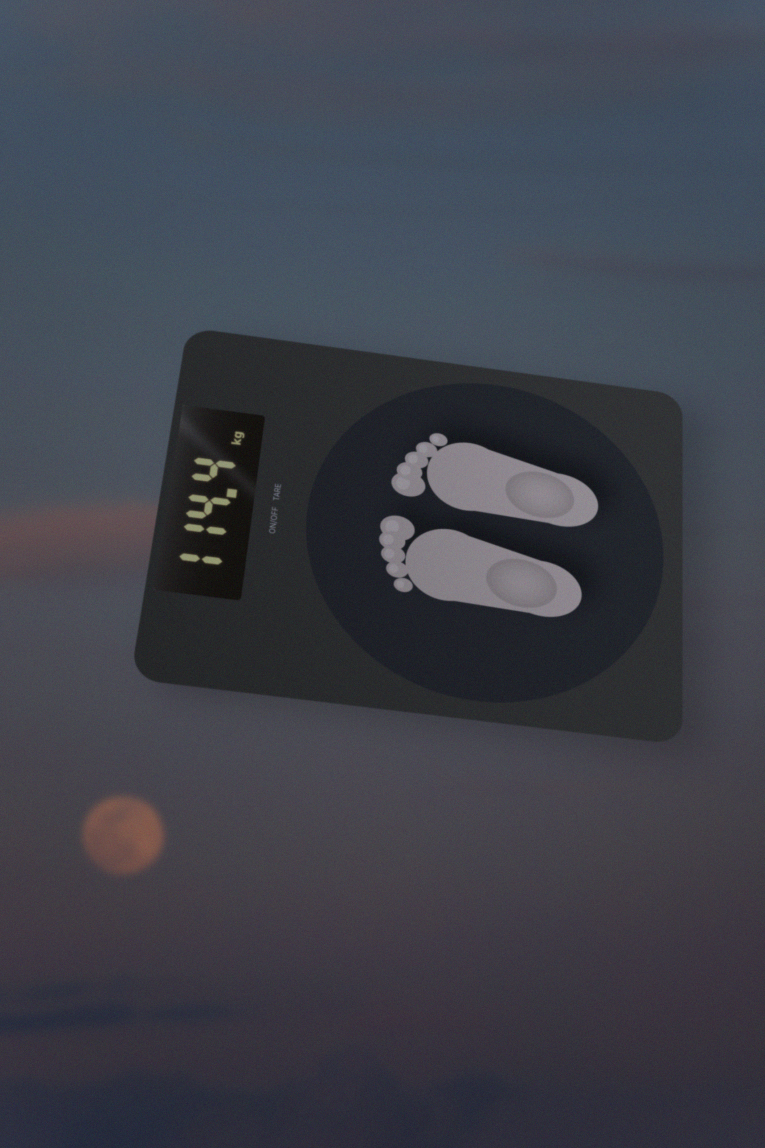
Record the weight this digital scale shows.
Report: 114.4 kg
